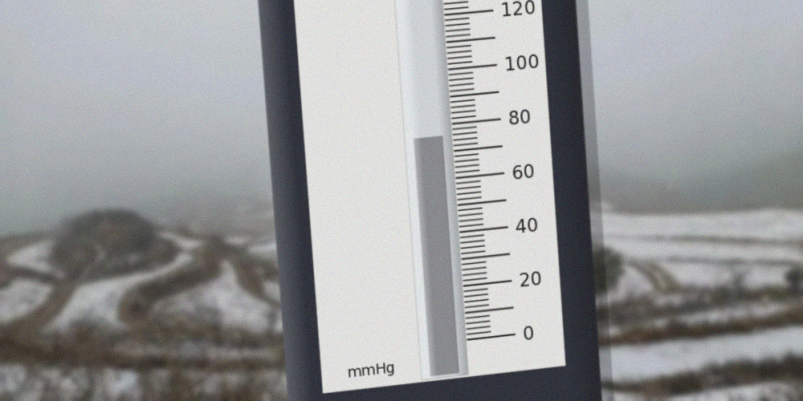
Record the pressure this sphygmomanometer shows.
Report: 76 mmHg
